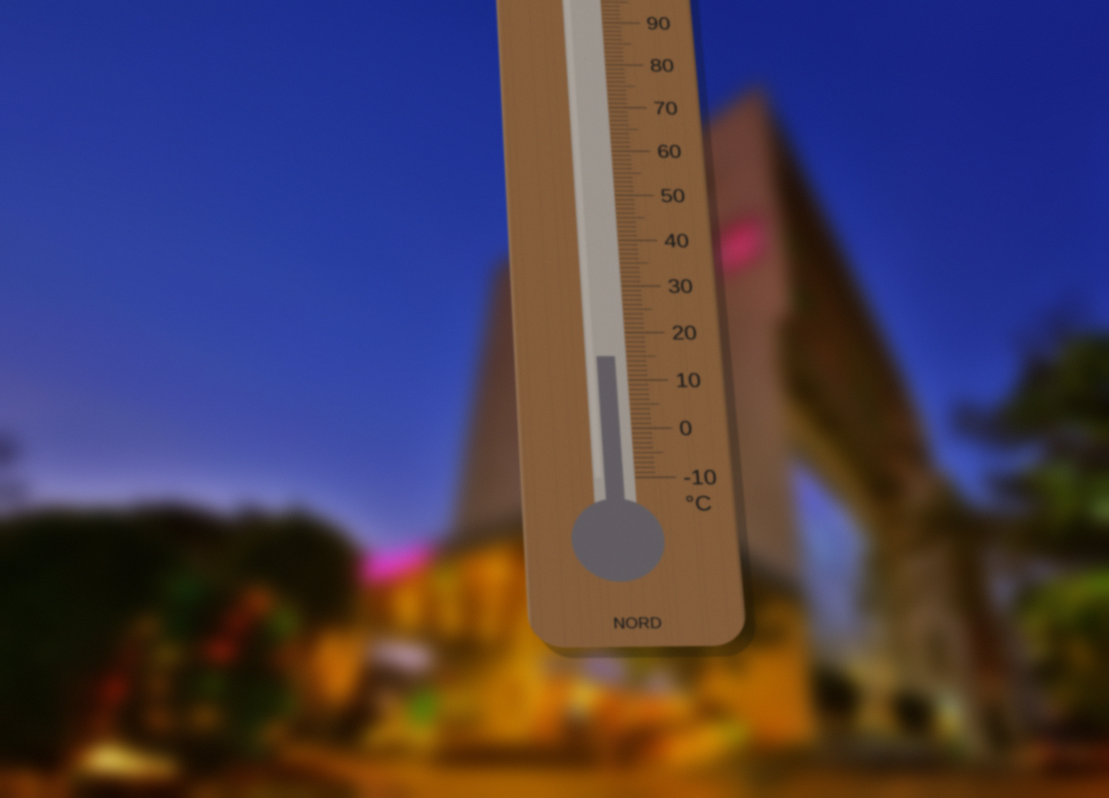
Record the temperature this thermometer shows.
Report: 15 °C
